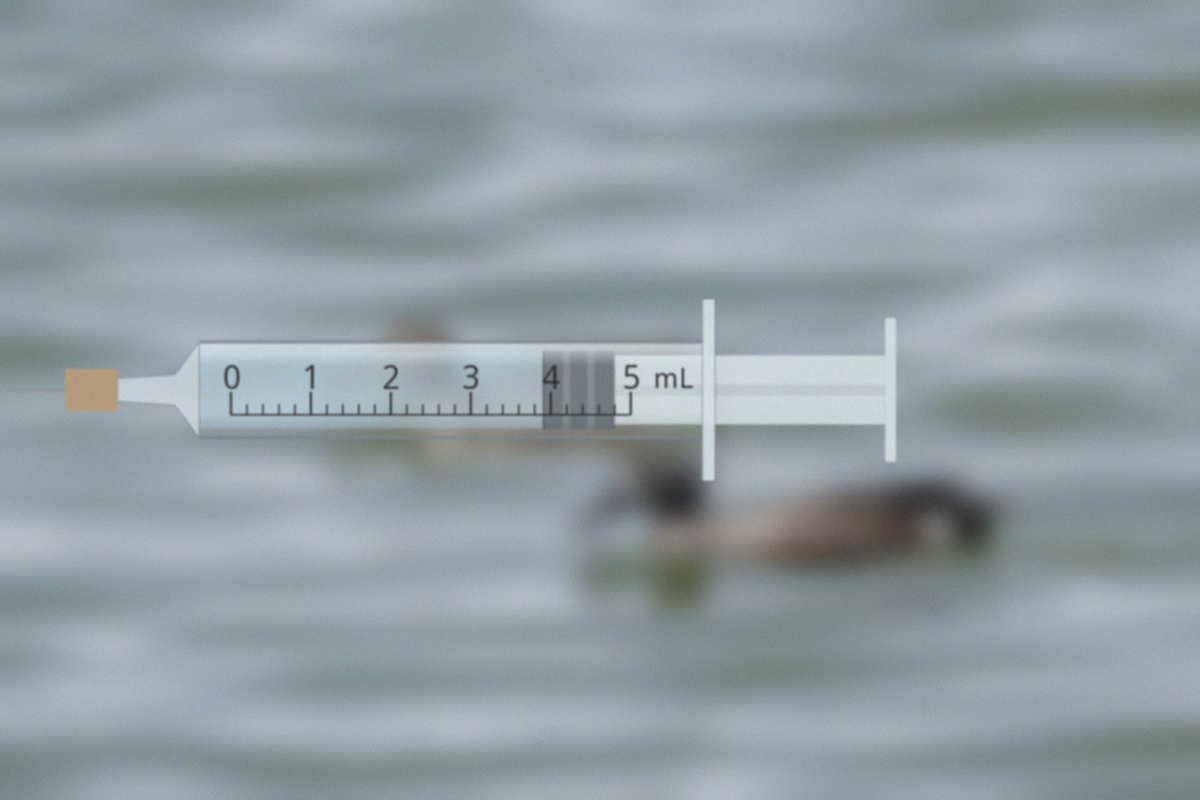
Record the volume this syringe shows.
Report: 3.9 mL
